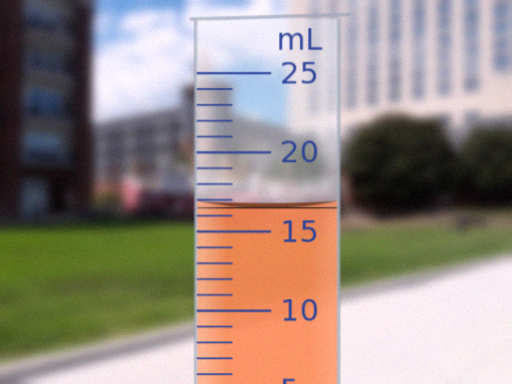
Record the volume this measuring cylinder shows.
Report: 16.5 mL
